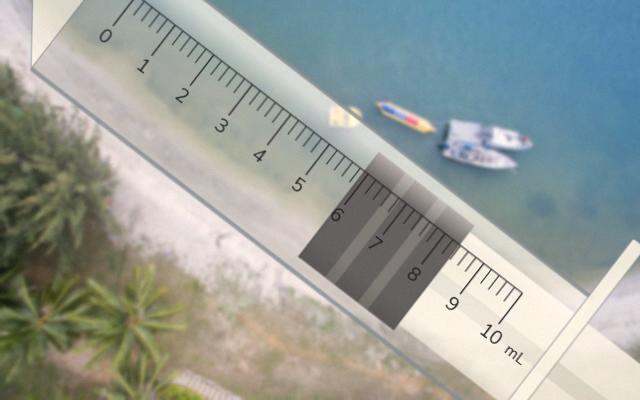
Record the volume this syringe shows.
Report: 5.9 mL
